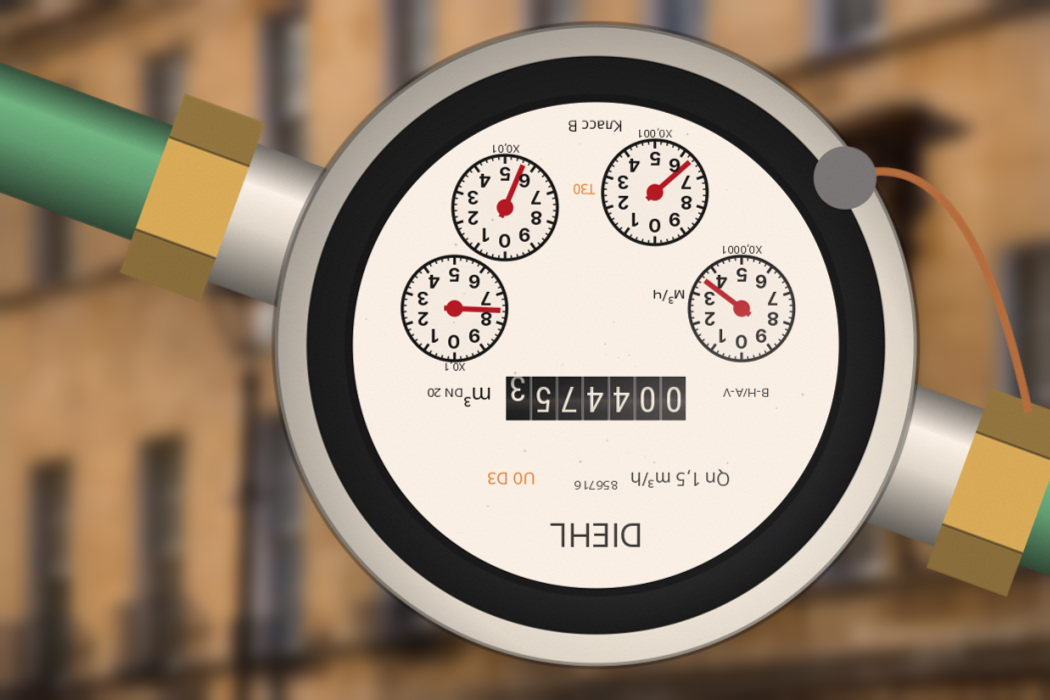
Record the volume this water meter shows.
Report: 44752.7563 m³
